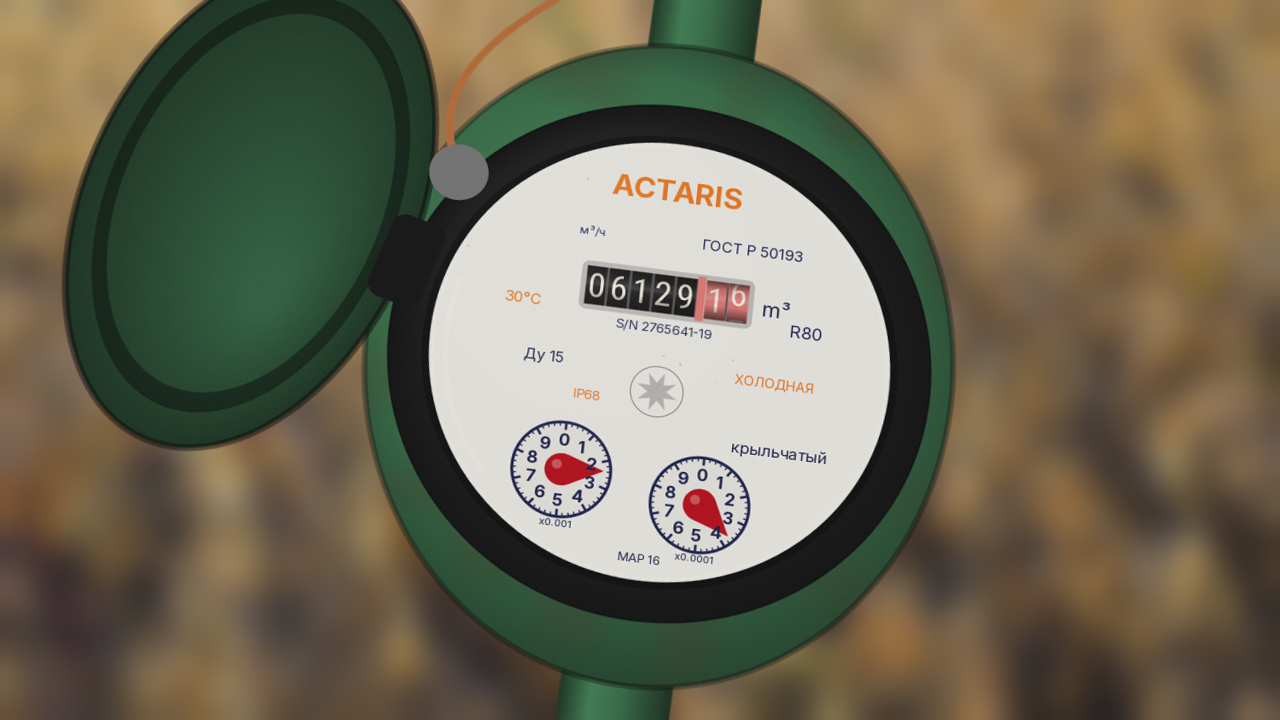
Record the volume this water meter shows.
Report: 6129.1623 m³
